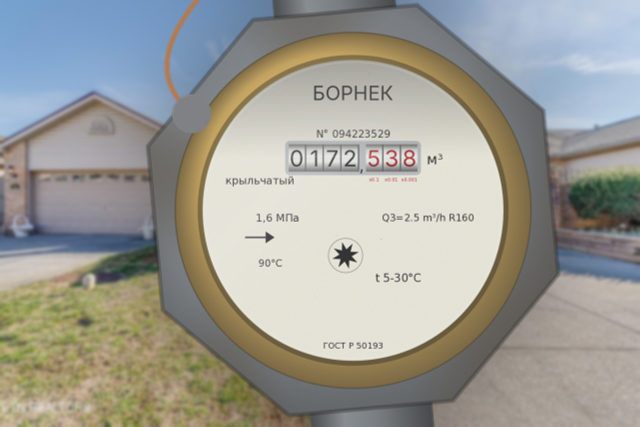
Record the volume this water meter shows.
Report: 172.538 m³
